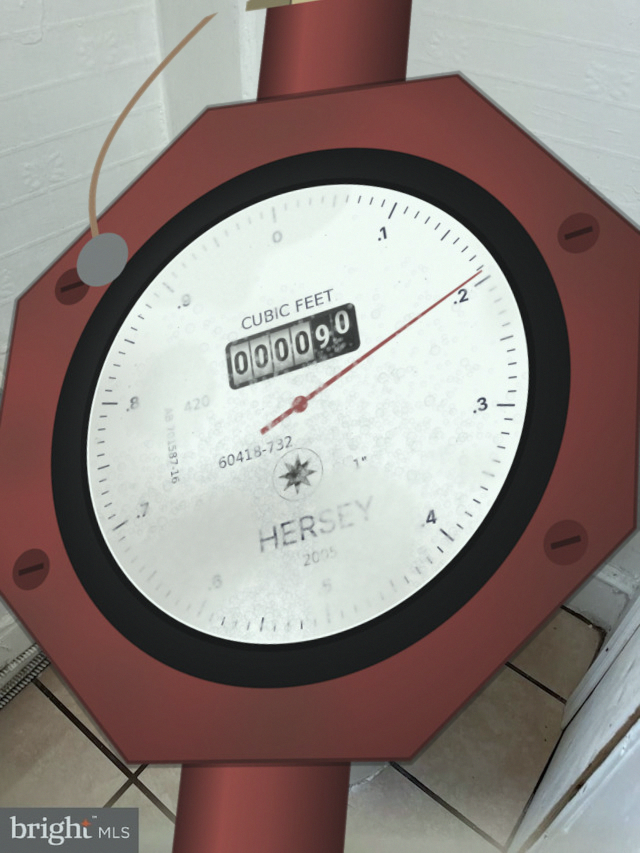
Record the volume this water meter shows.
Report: 90.19 ft³
